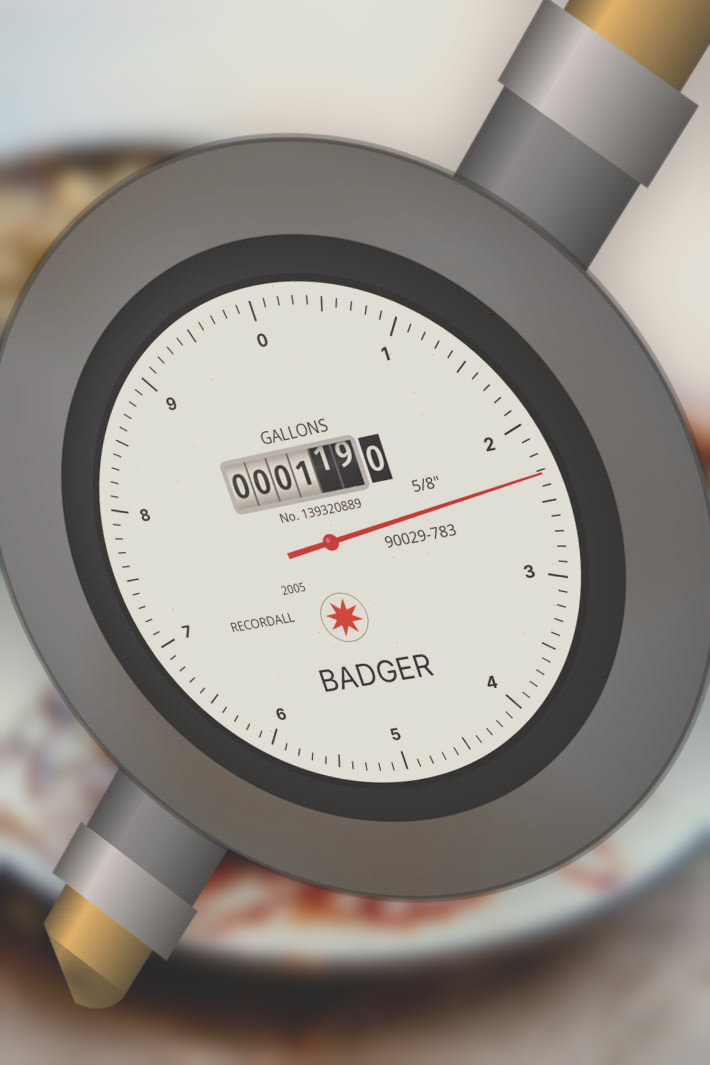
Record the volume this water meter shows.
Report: 1192.3 gal
